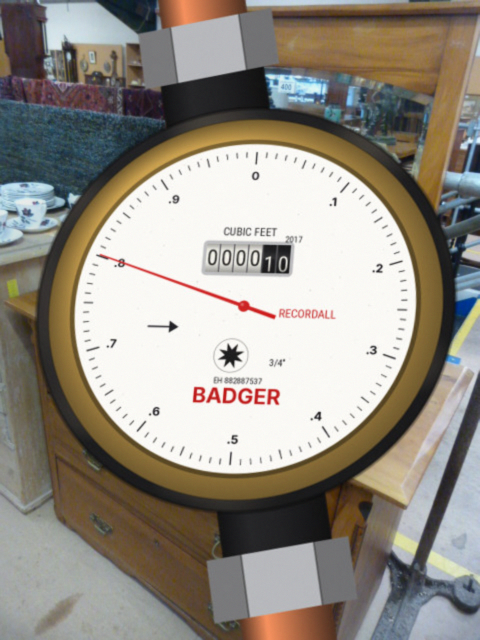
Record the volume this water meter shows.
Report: 9.80 ft³
